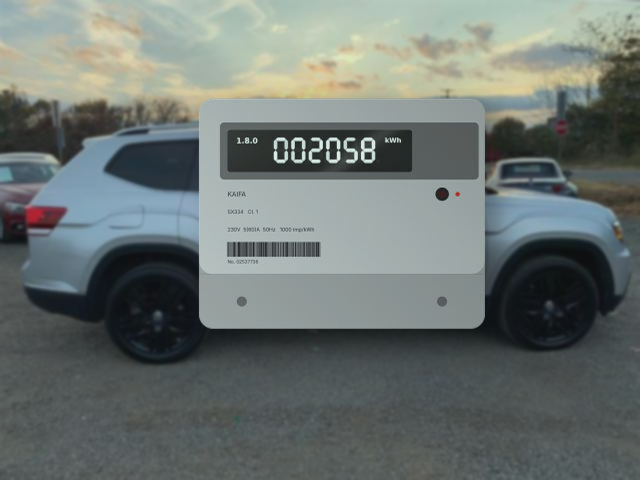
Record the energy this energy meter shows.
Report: 2058 kWh
